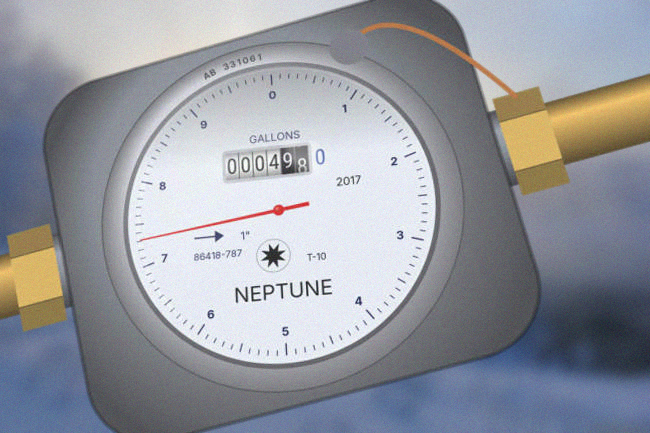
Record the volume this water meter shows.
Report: 4977.3 gal
